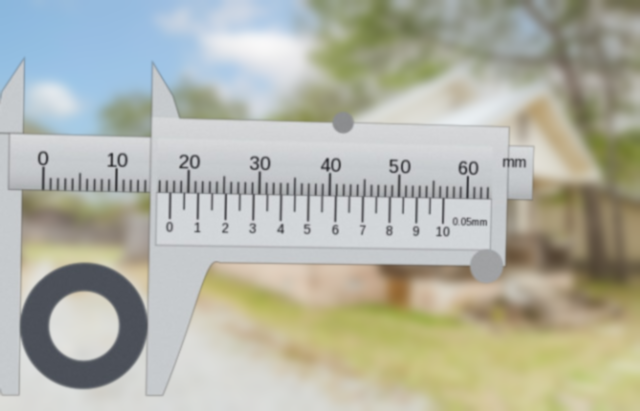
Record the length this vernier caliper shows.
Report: 17.5 mm
